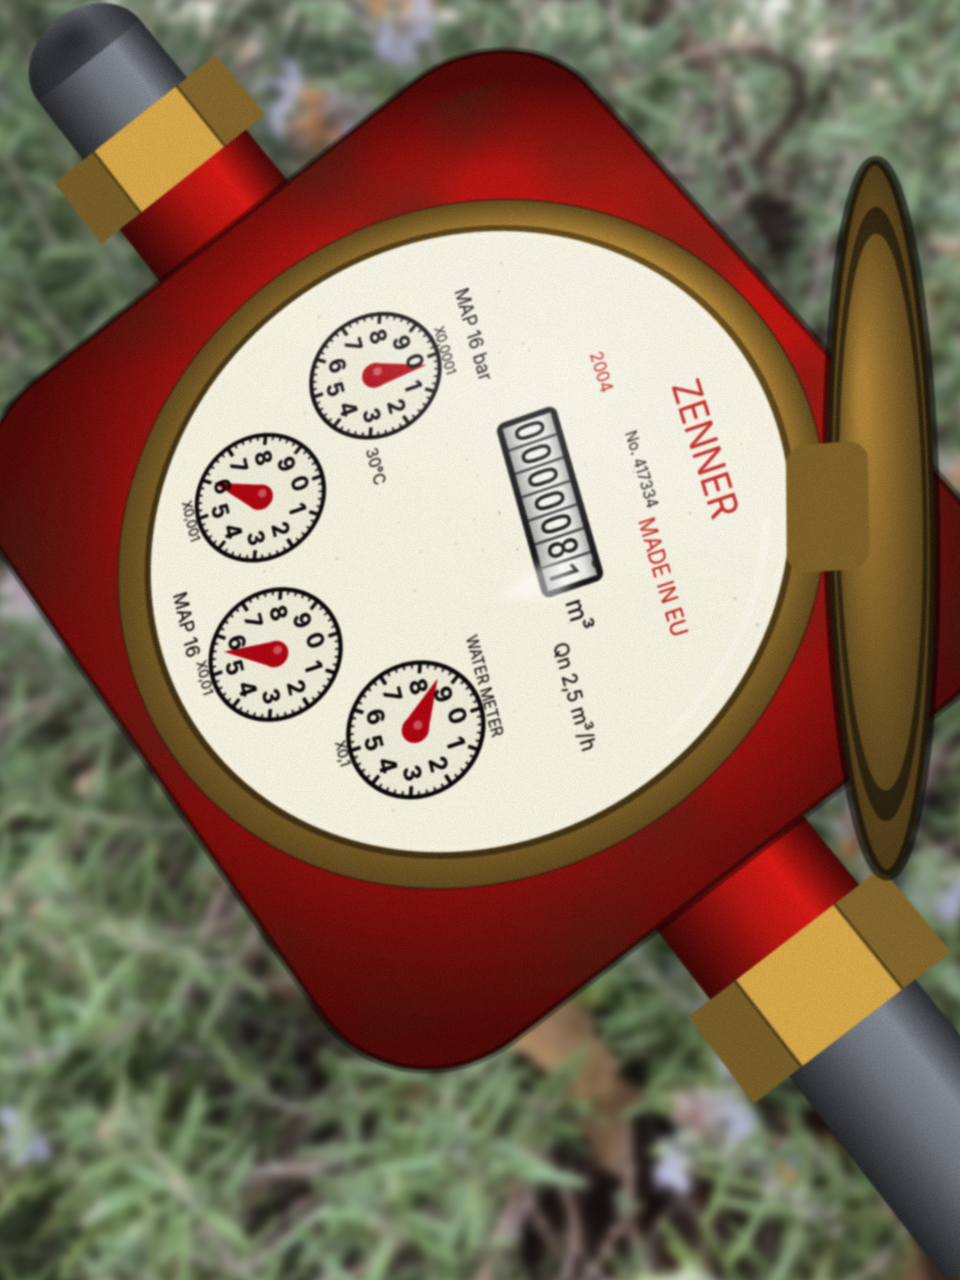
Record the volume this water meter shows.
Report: 80.8560 m³
